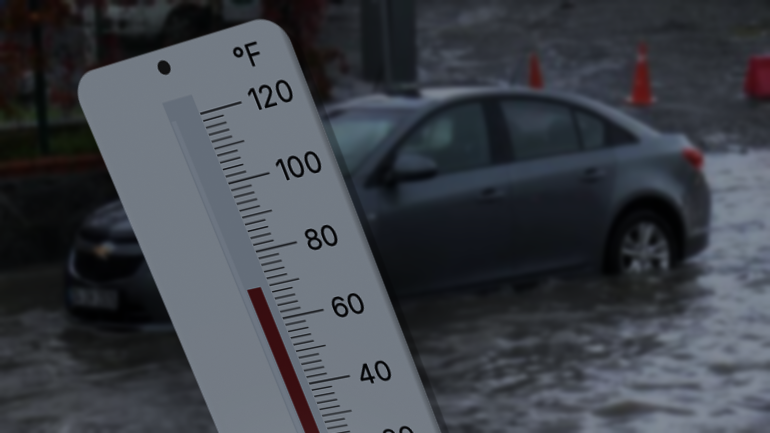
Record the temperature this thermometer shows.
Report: 70 °F
